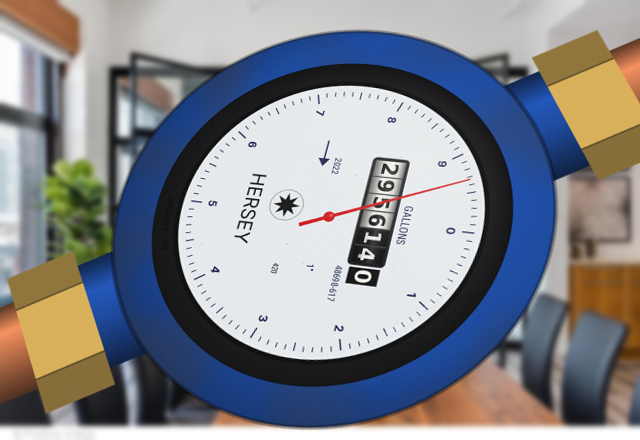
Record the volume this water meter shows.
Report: 2956139.3 gal
